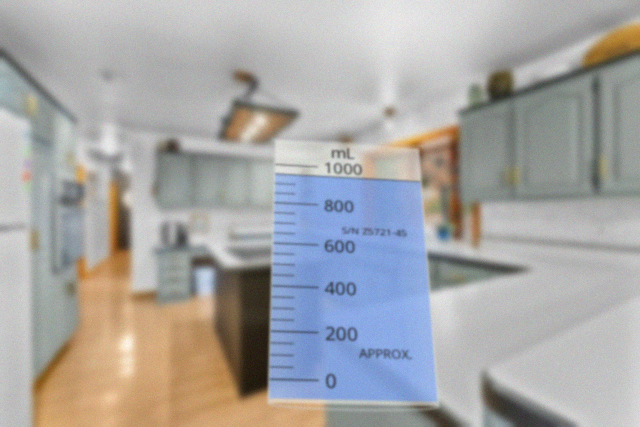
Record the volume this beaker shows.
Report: 950 mL
